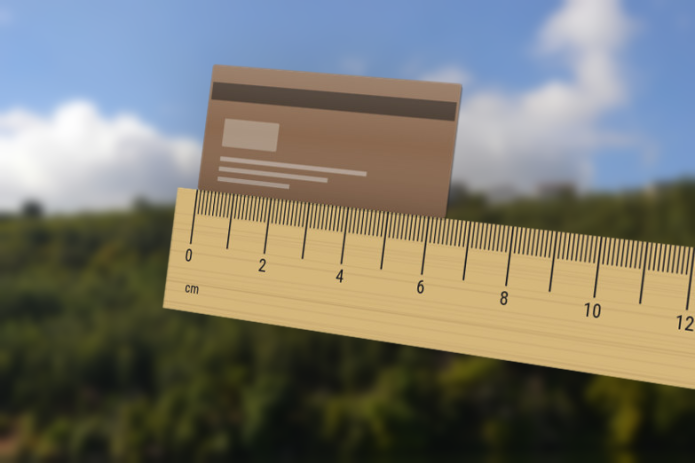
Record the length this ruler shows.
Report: 6.4 cm
